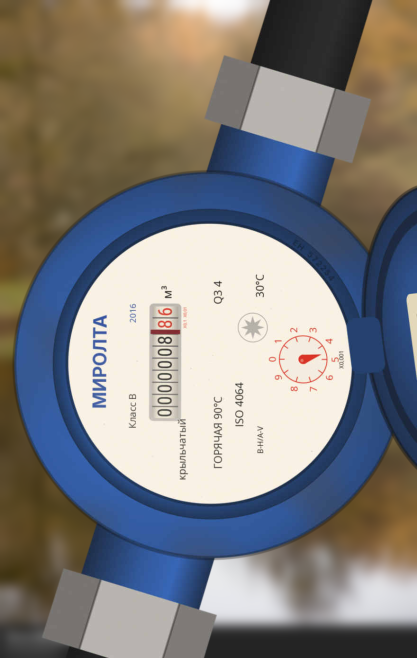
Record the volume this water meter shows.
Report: 8.864 m³
